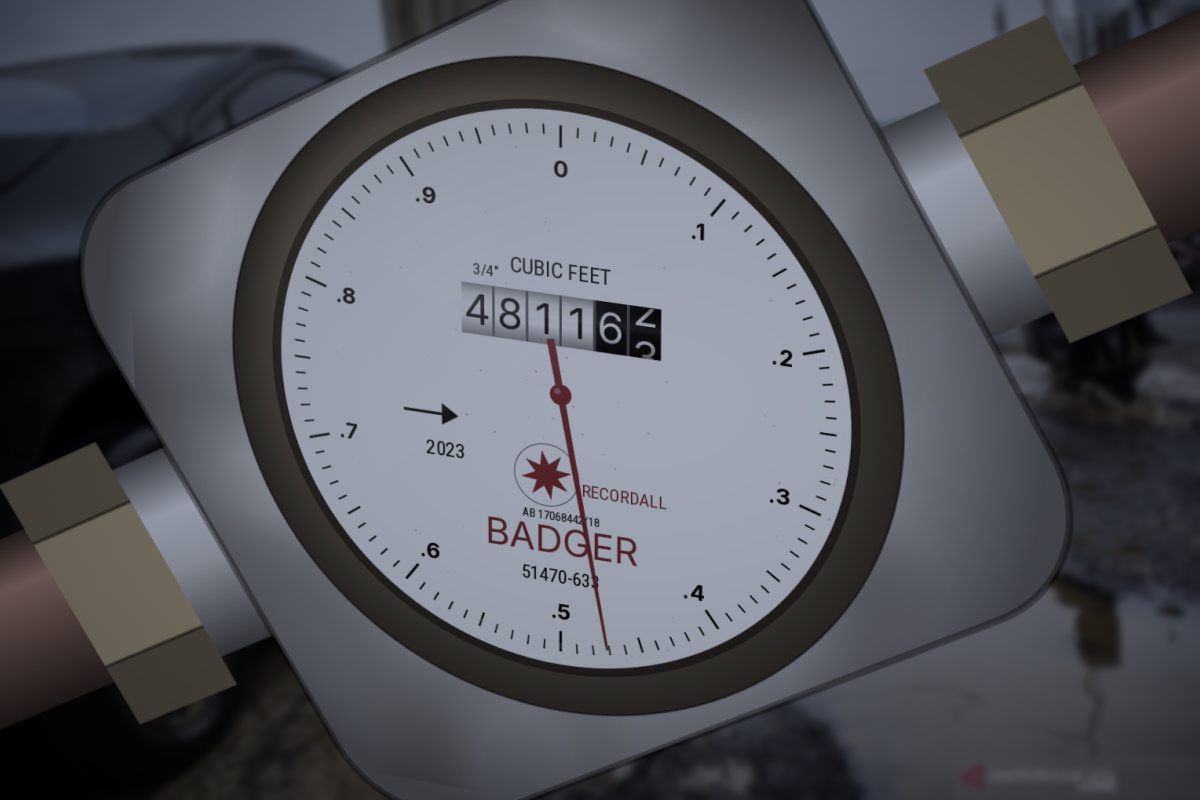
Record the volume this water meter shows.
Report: 481162.47 ft³
